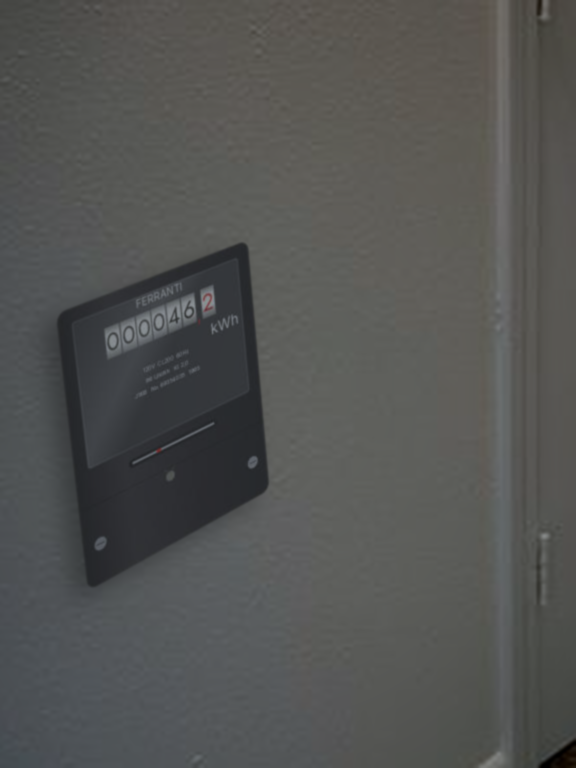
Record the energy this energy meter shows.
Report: 46.2 kWh
